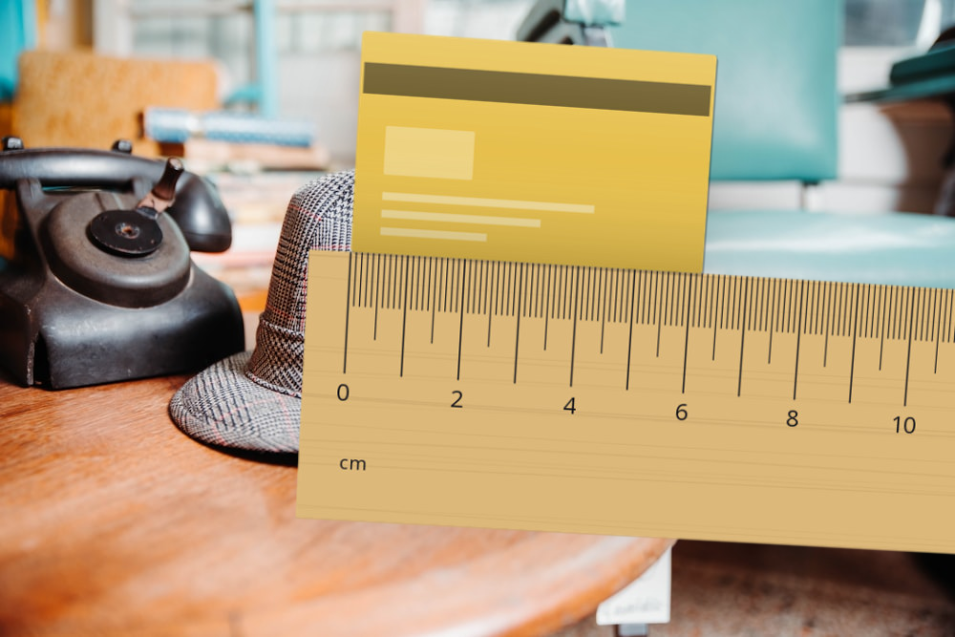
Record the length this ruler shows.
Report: 6.2 cm
